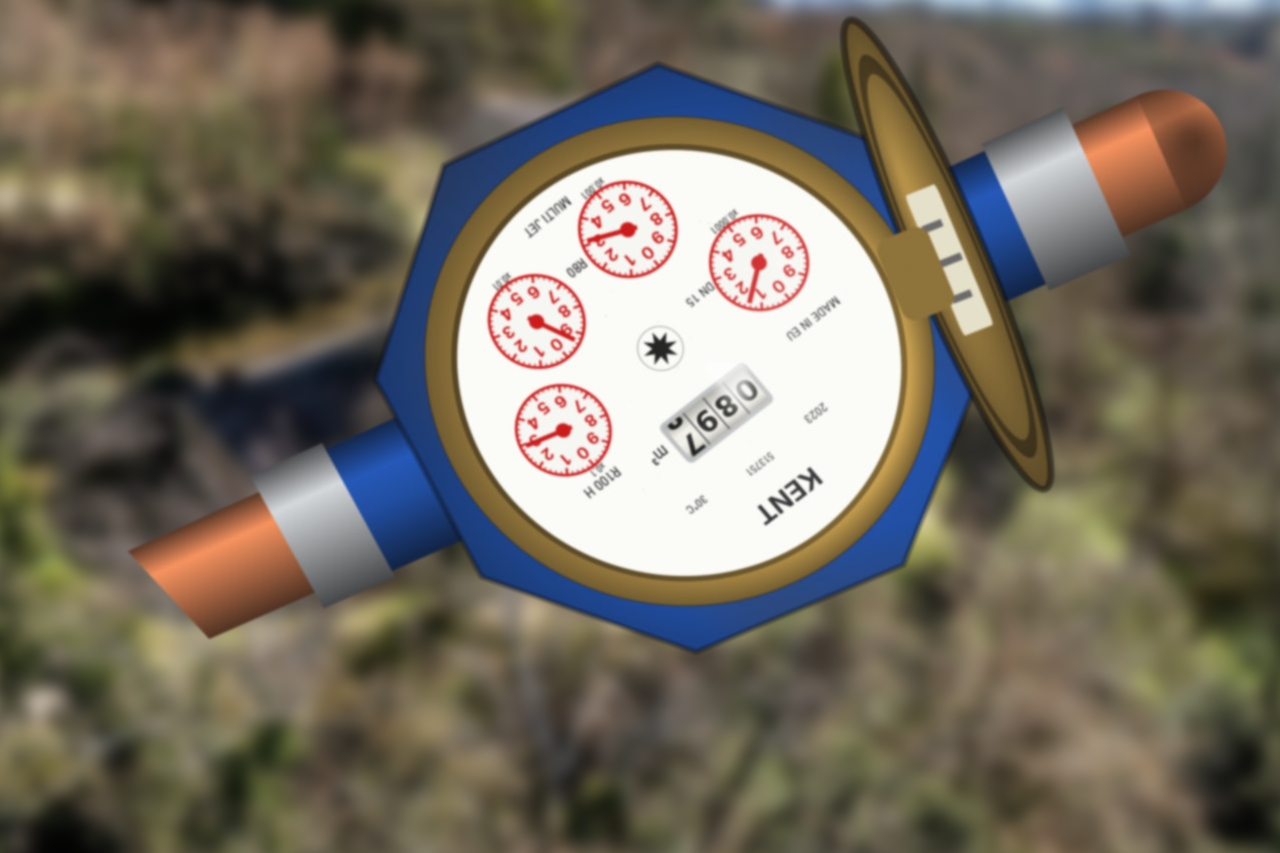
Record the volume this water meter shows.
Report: 897.2931 m³
